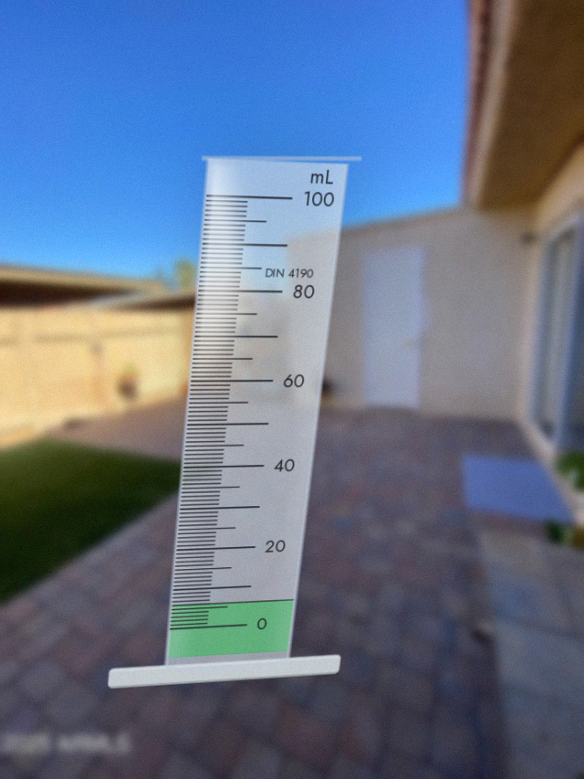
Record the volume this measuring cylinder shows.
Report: 6 mL
